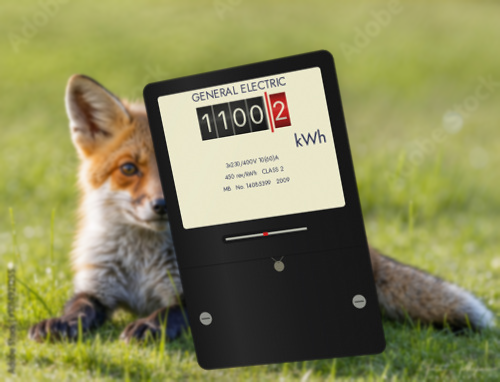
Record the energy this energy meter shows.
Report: 1100.2 kWh
